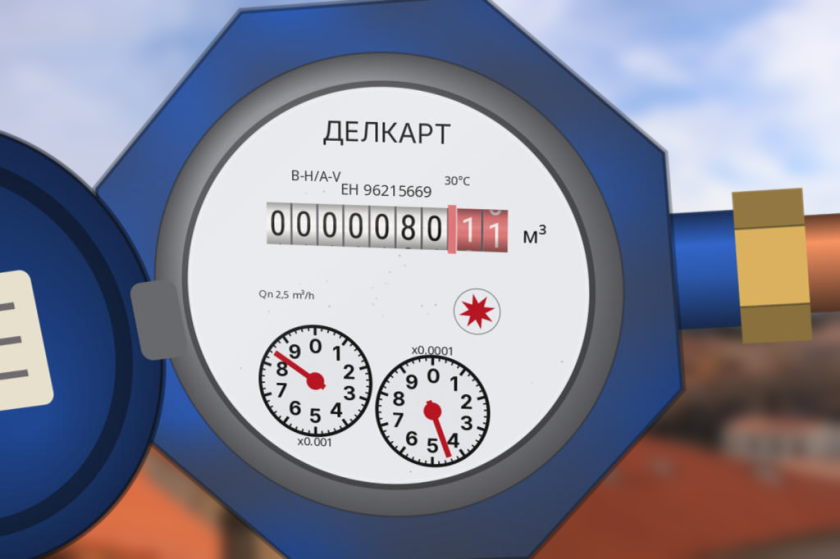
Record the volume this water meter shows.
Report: 80.1084 m³
